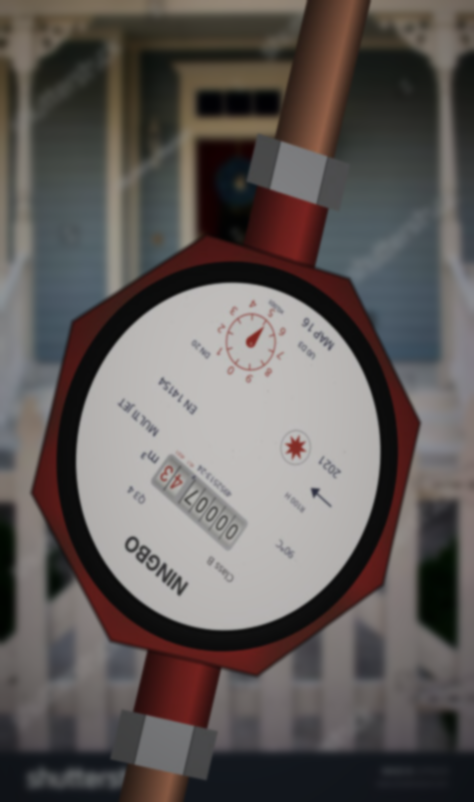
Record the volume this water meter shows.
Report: 7.435 m³
